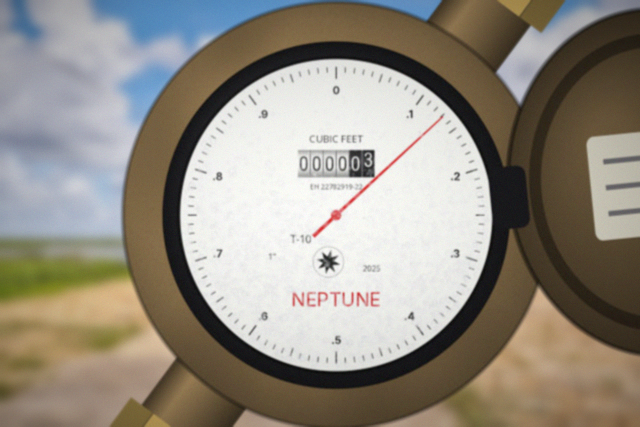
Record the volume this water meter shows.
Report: 3.13 ft³
